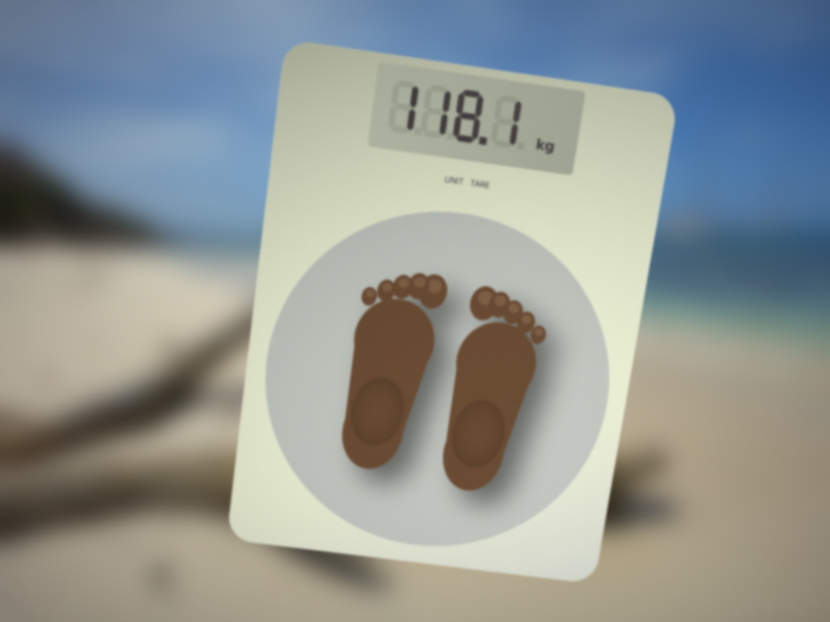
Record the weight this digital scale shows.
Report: 118.1 kg
